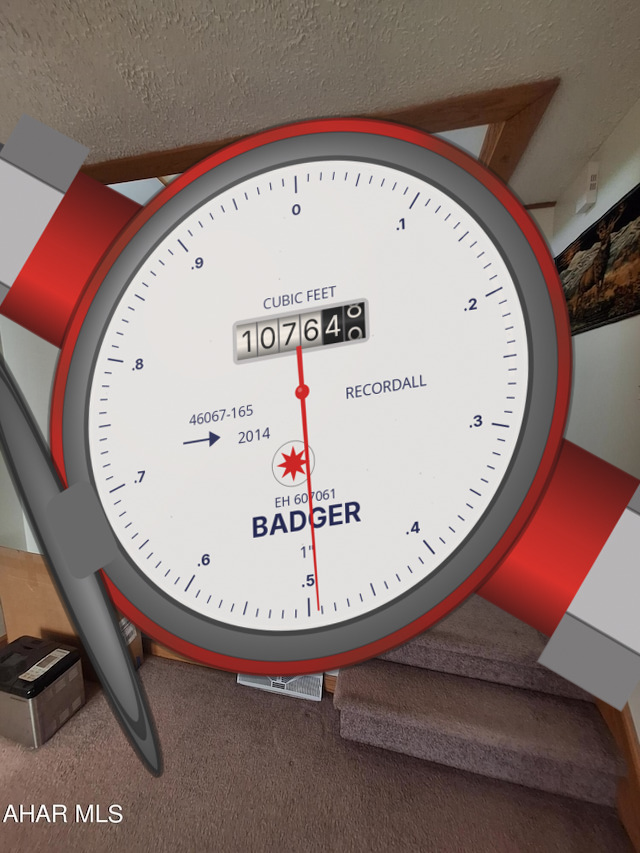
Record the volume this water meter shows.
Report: 107648.49 ft³
